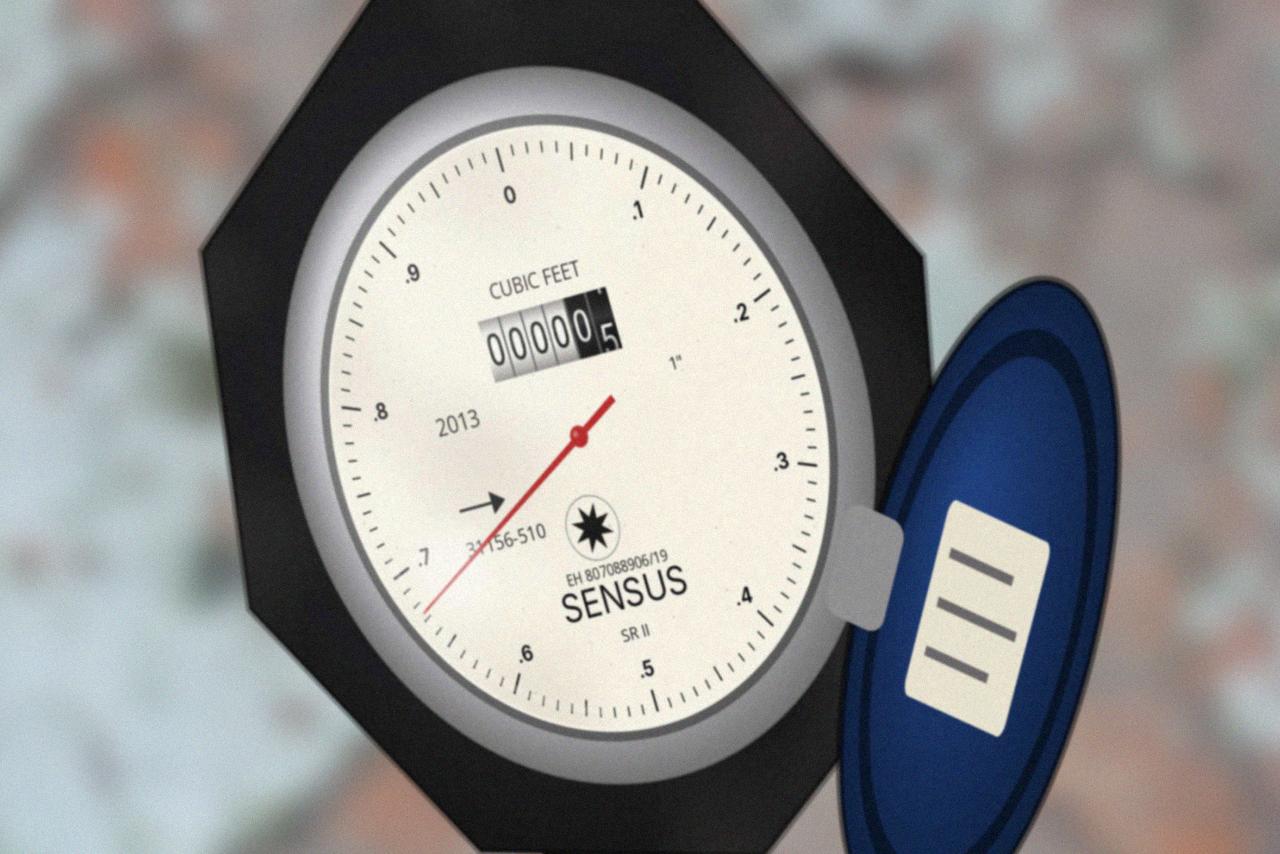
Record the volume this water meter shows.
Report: 4.67 ft³
